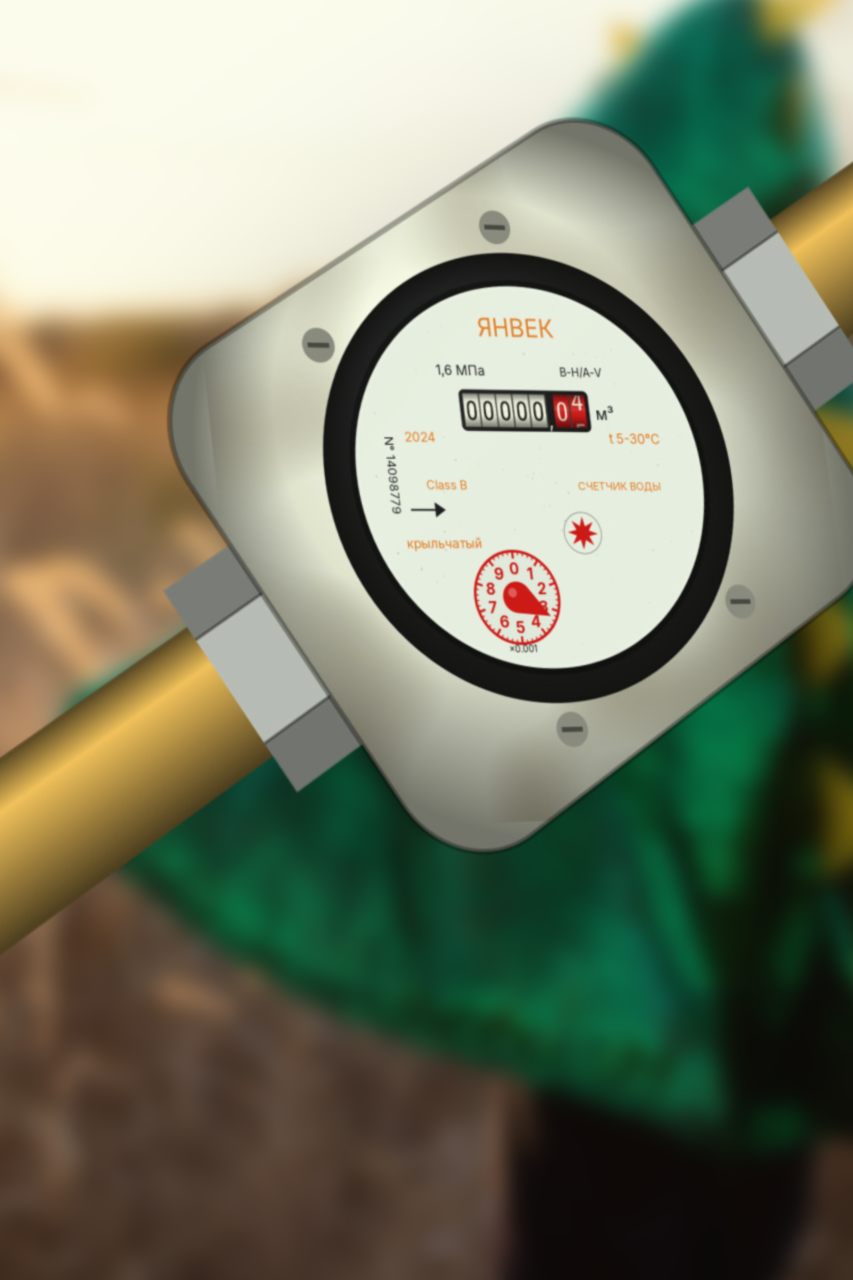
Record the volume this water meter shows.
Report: 0.043 m³
